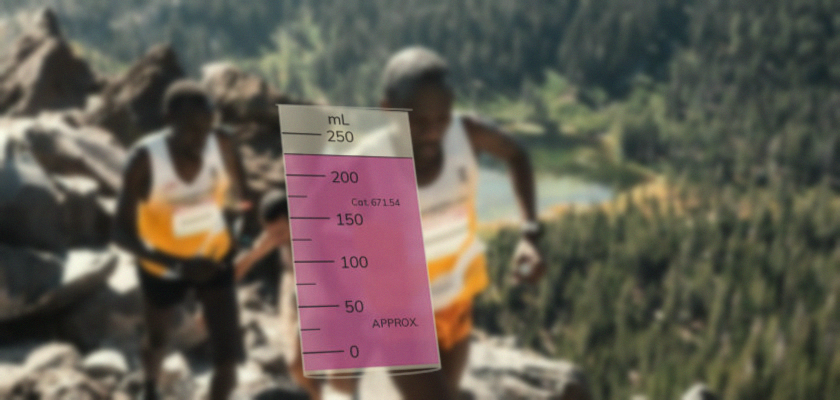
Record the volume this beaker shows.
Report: 225 mL
